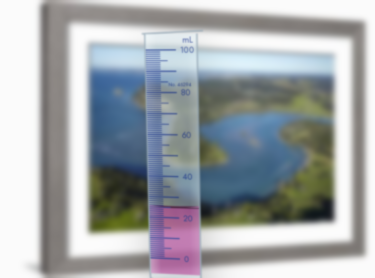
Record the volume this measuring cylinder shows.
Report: 25 mL
